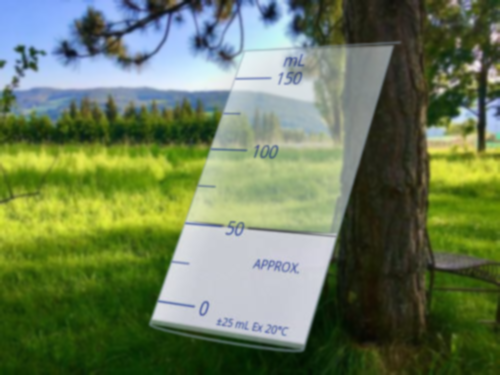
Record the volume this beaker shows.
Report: 50 mL
